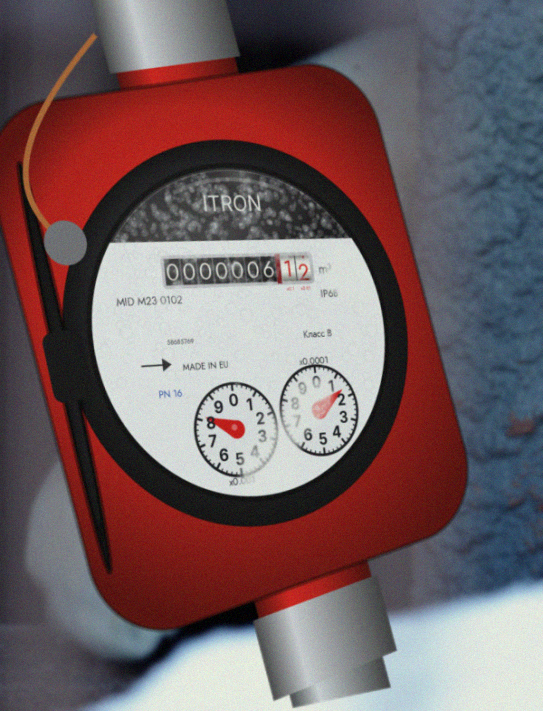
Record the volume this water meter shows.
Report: 6.1181 m³
